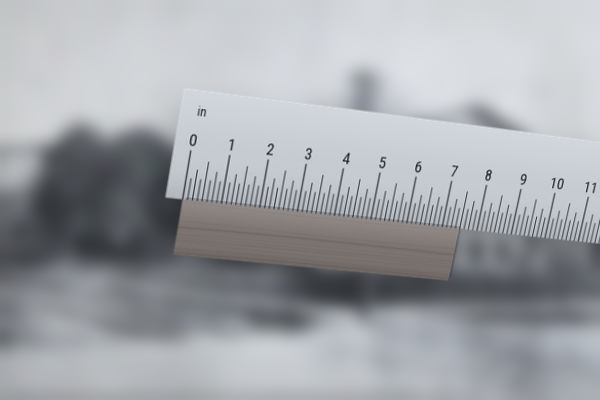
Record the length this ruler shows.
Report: 7.5 in
